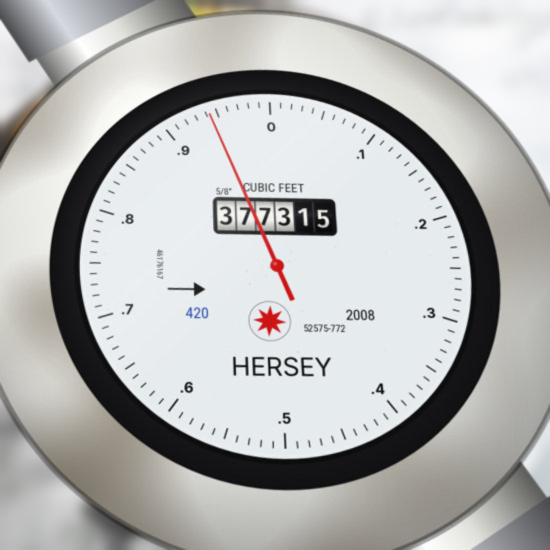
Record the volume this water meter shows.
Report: 377314.94 ft³
